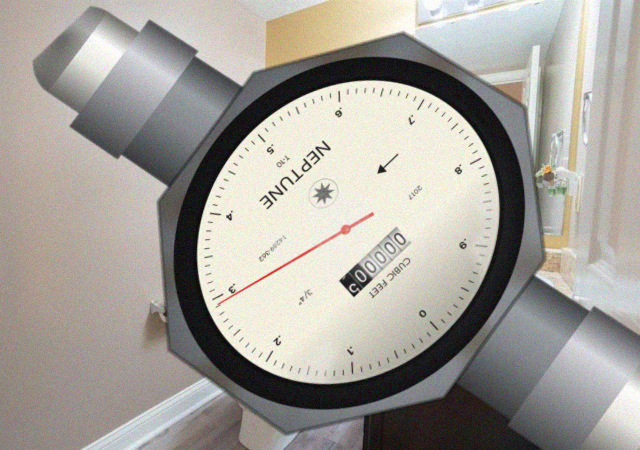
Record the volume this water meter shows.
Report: 5.29 ft³
